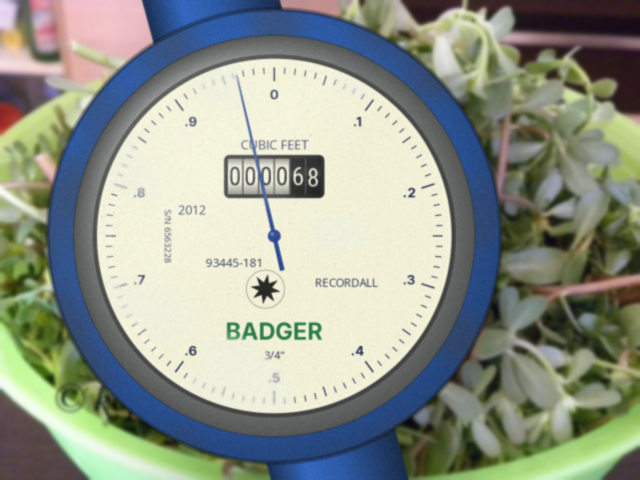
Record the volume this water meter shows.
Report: 67.96 ft³
